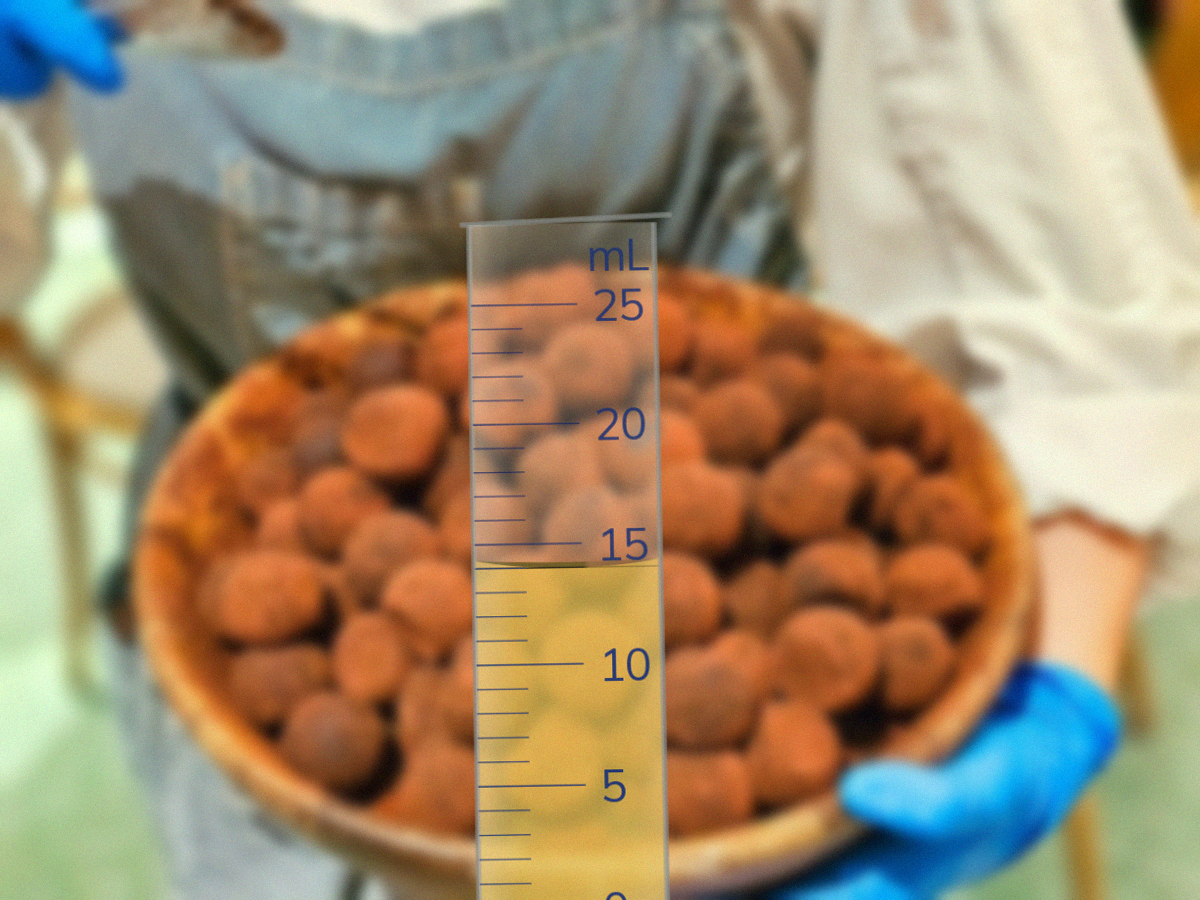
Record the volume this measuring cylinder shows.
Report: 14 mL
